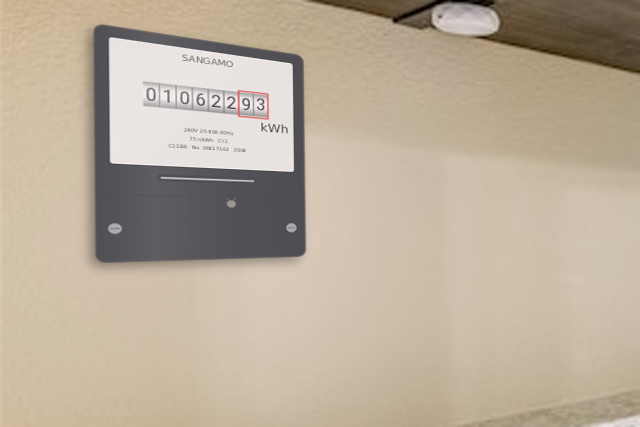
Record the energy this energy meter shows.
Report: 10622.93 kWh
